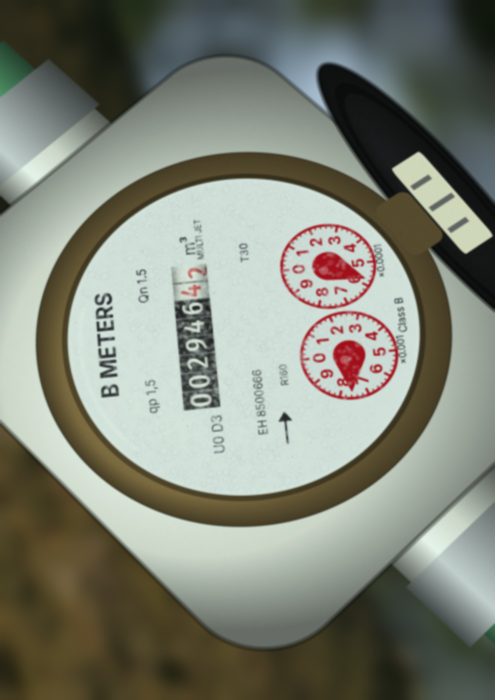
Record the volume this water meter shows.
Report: 2946.4175 m³
